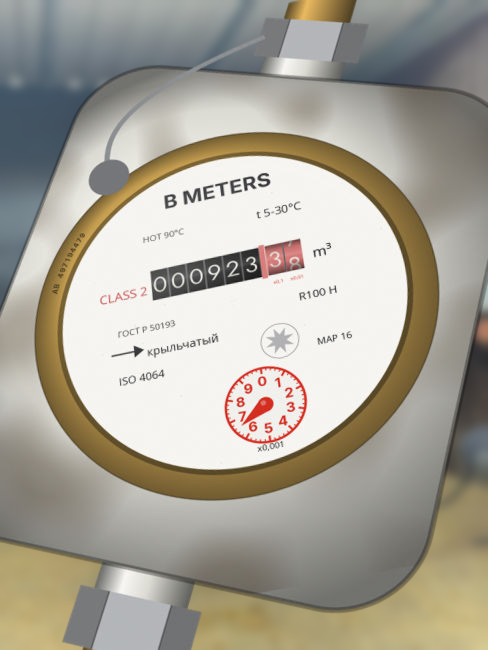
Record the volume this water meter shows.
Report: 923.376 m³
